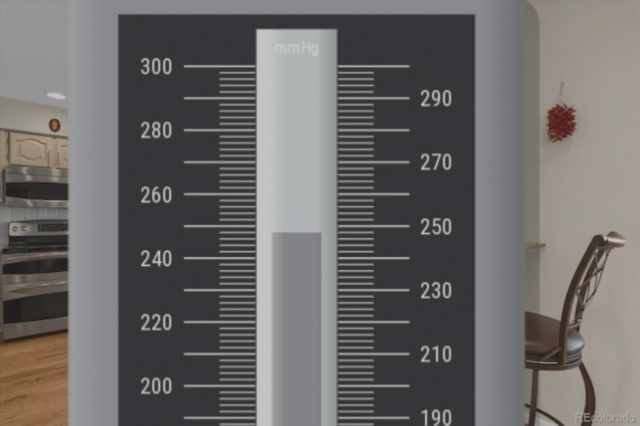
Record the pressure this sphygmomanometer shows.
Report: 248 mmHg
